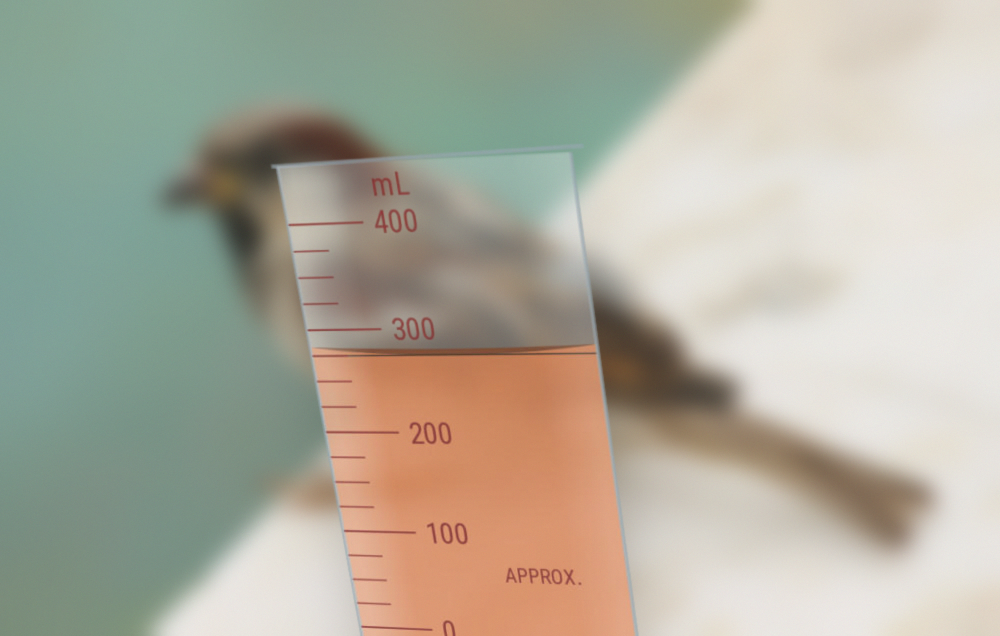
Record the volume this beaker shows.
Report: 275 mL
